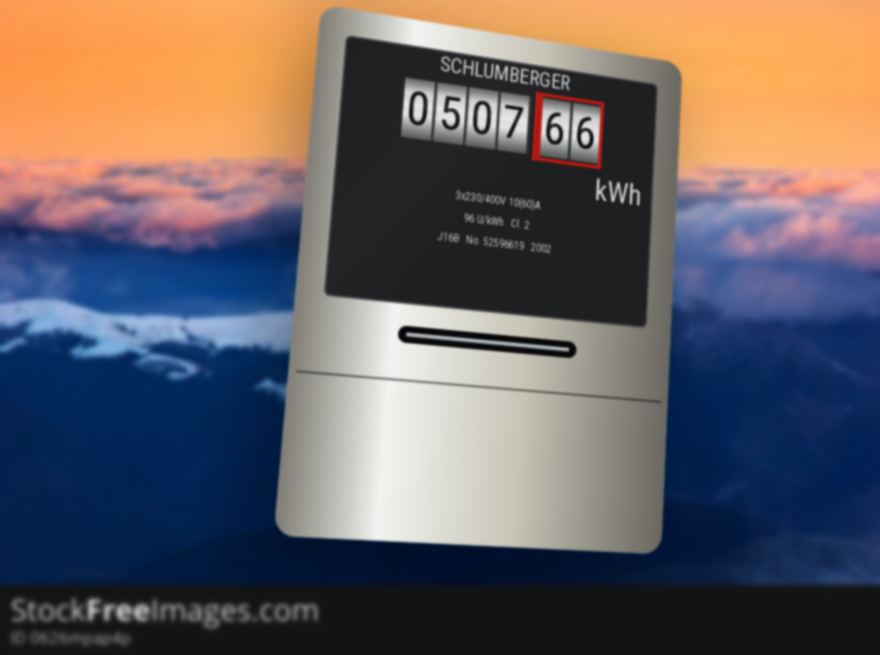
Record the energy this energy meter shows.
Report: 507.66 kWh
